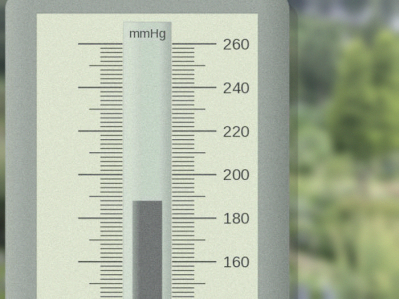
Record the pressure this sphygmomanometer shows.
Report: 188 mmHg
